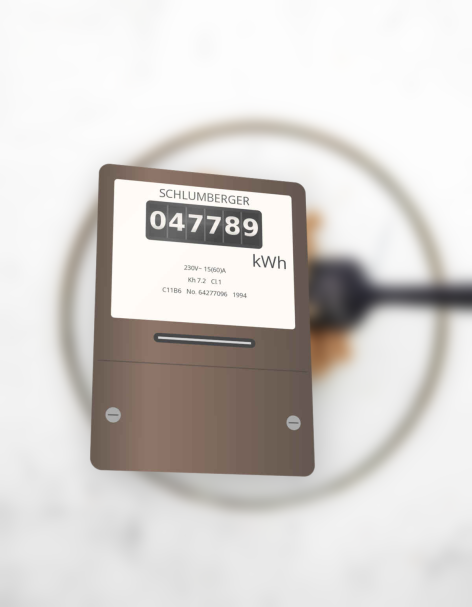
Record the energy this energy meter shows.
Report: 47789 kWh
